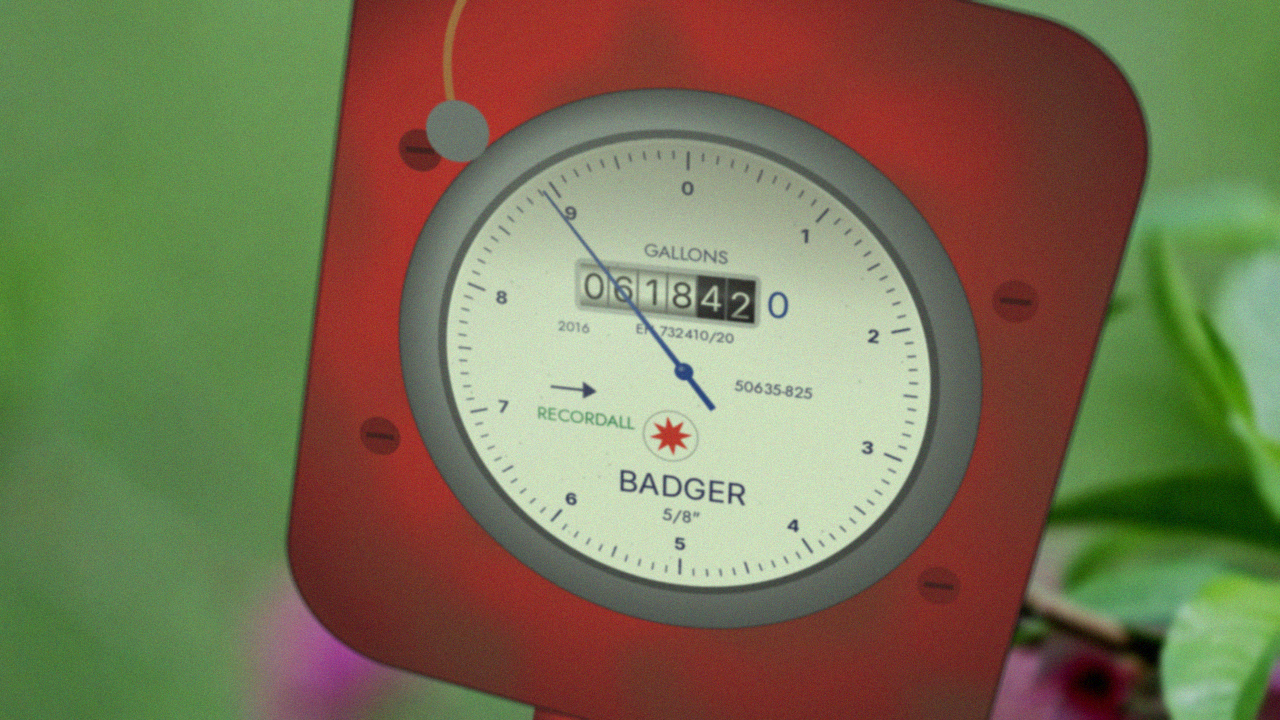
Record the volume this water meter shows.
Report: 618418.9 gal
